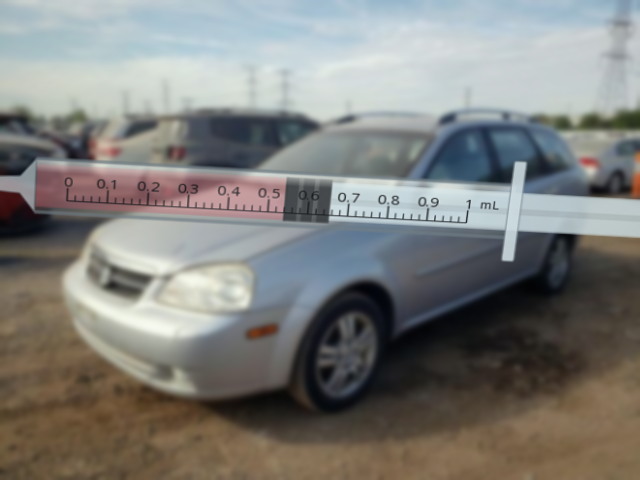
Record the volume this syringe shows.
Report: 0.54 mL
